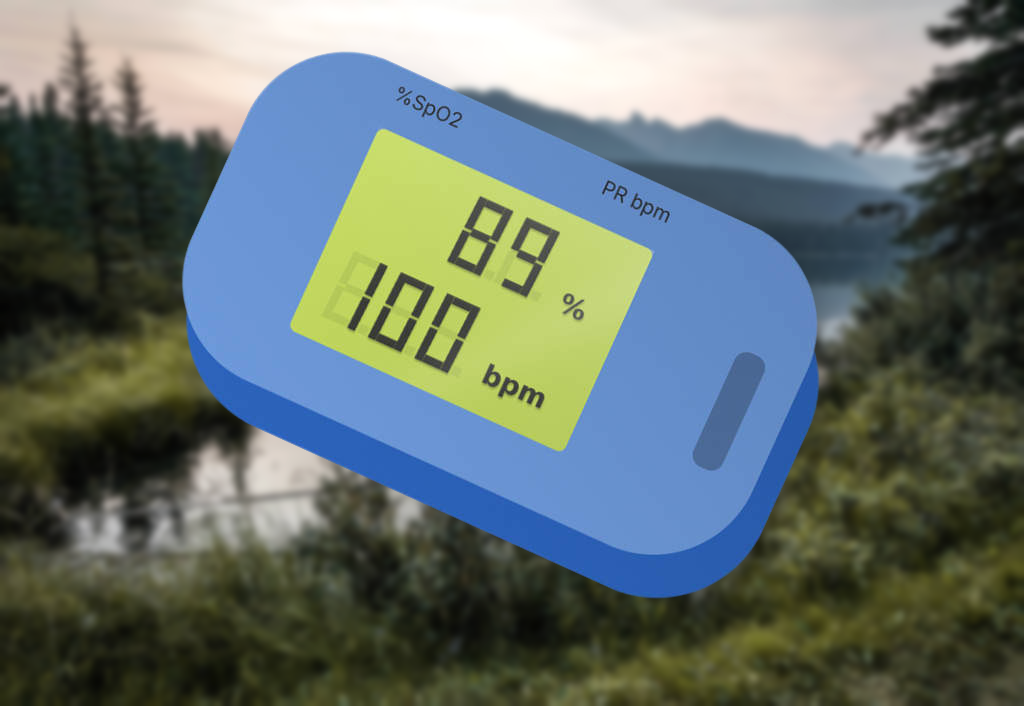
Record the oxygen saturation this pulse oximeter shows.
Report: 89 %
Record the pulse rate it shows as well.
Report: 100 bpm
